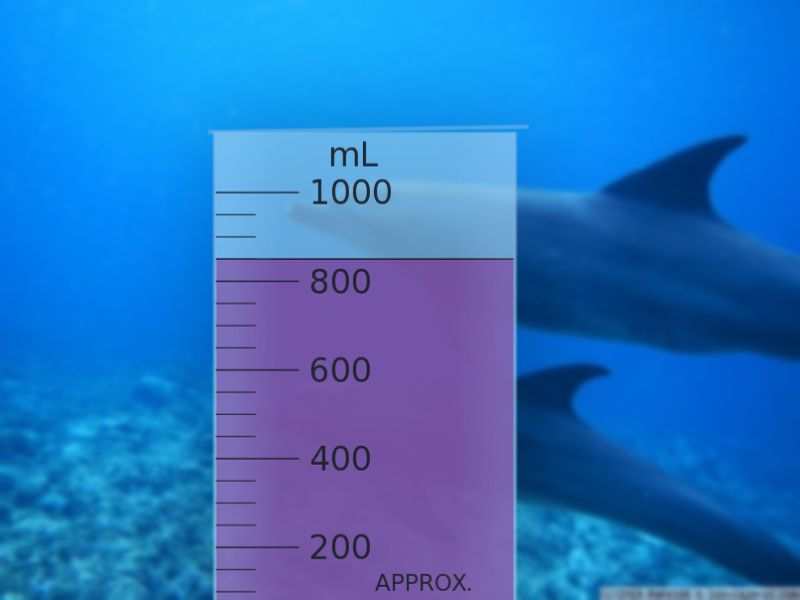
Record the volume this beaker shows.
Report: 850 mL
